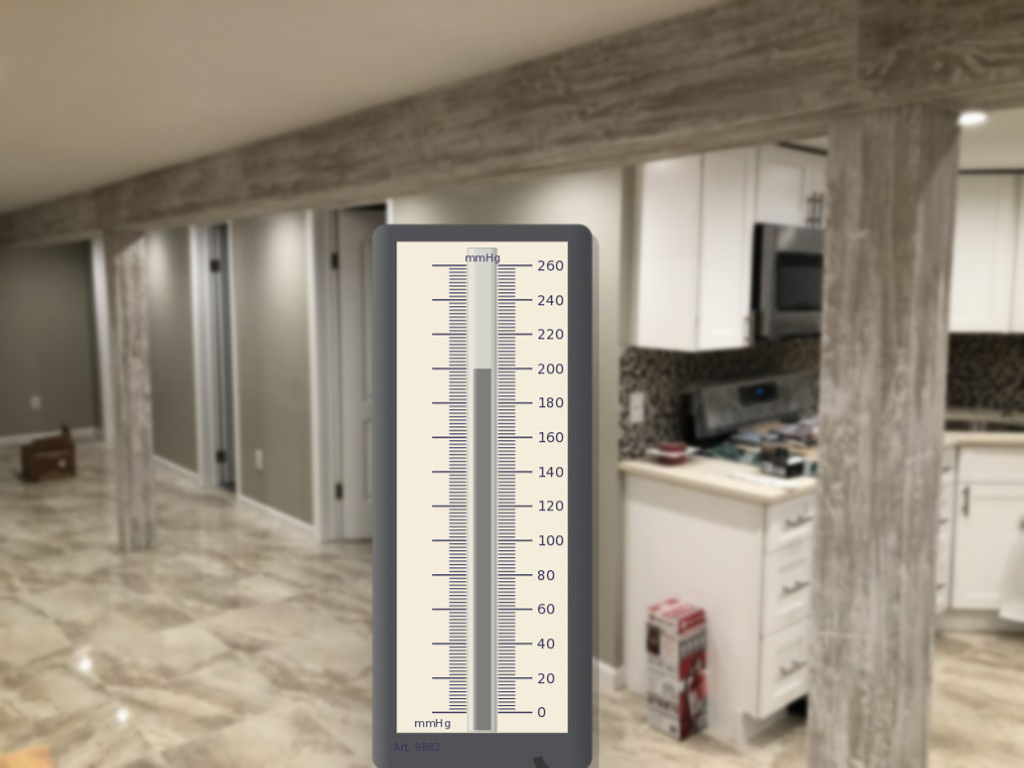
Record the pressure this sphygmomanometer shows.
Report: 200 mmHg
